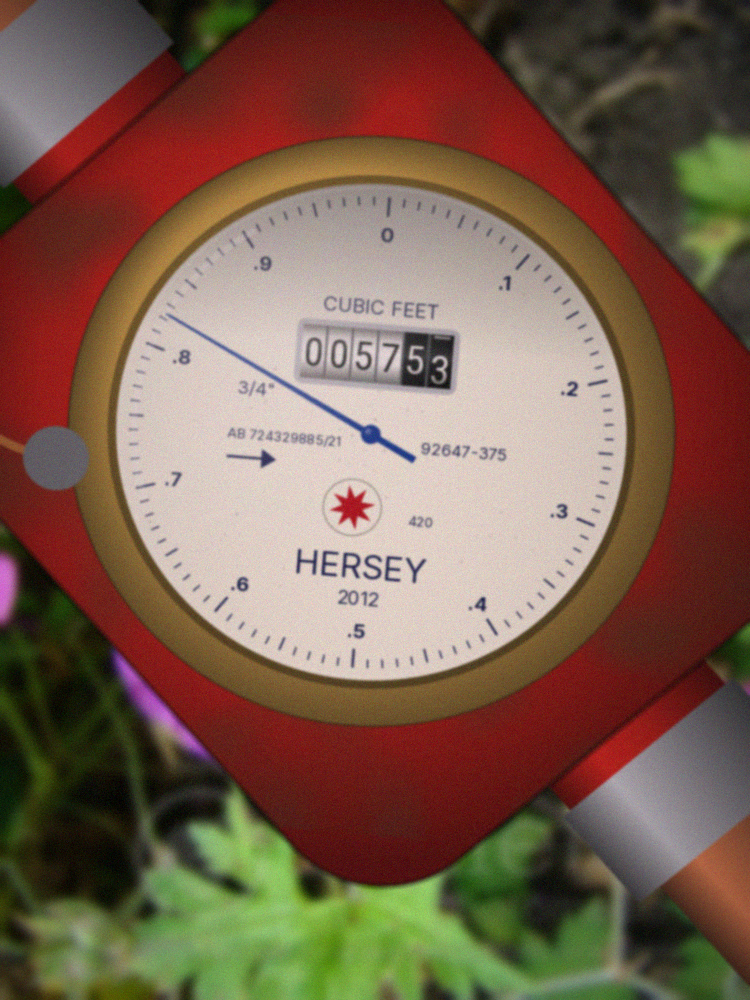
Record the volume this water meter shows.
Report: 5752.82 ft³
